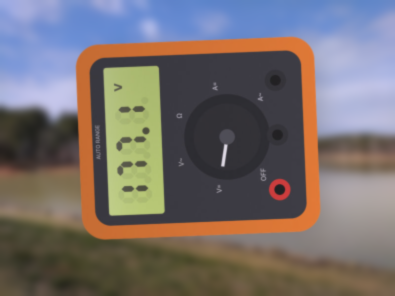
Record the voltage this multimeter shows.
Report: 177.1 V
